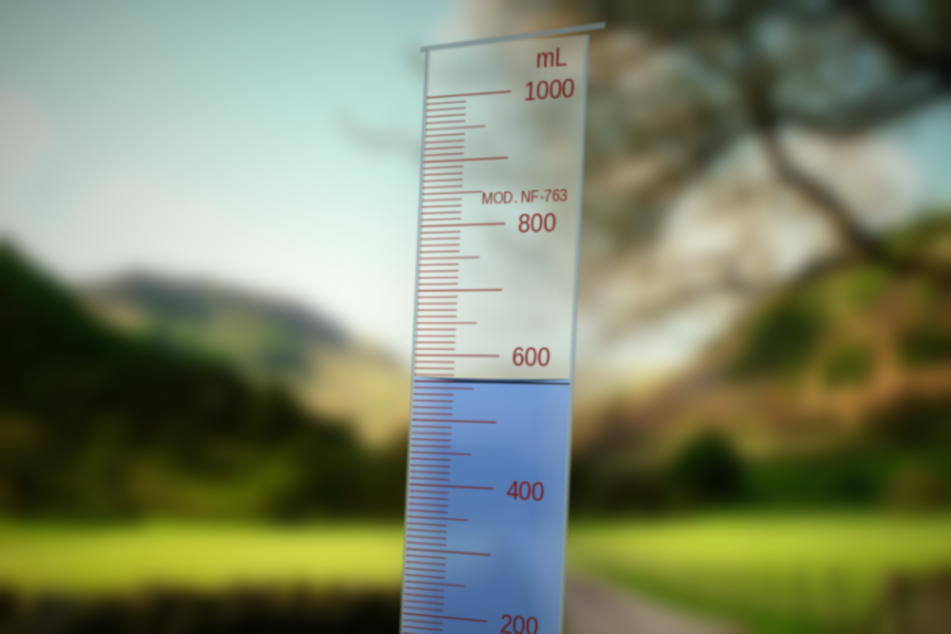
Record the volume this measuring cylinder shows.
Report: 560 mL
